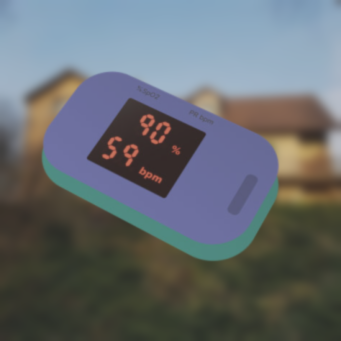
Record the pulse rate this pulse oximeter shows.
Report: 59 bpm
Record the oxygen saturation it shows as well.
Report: 90 %
